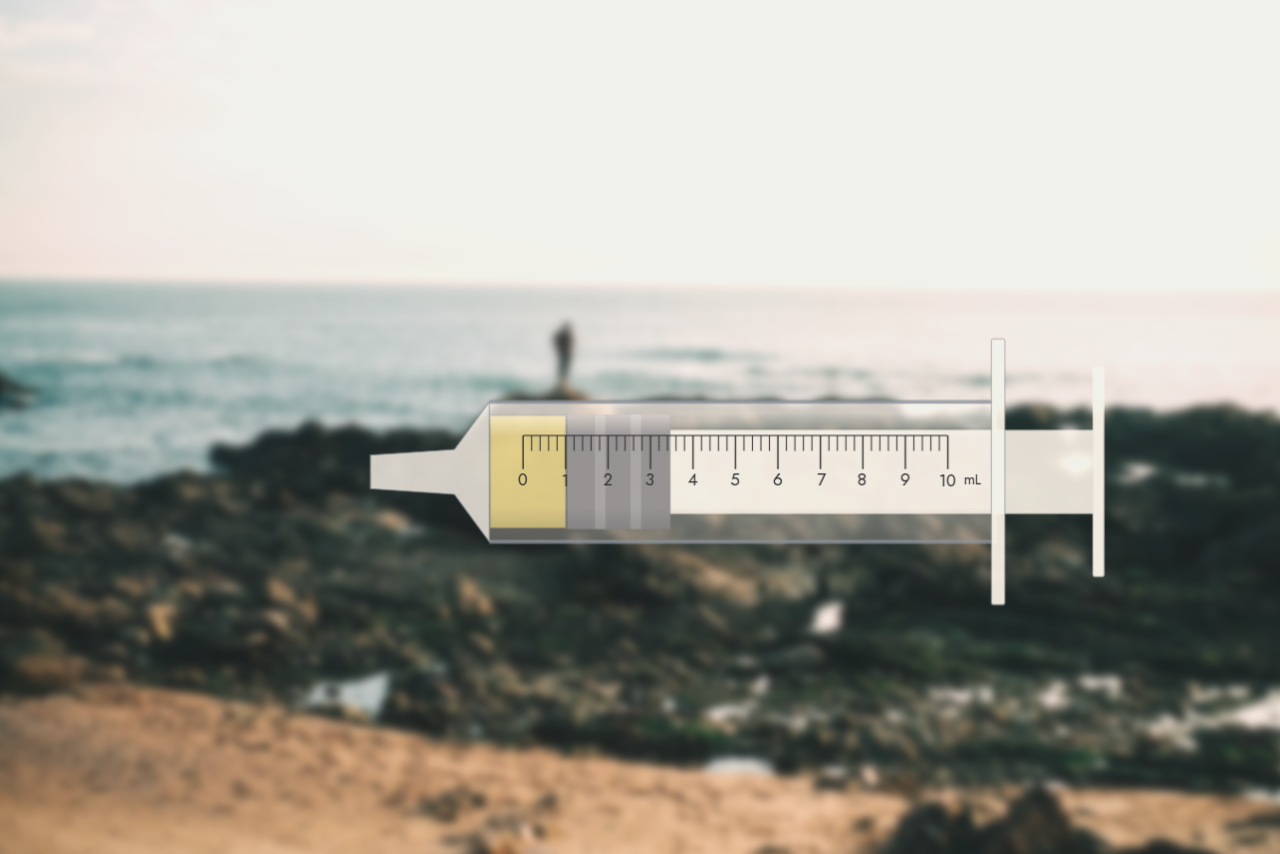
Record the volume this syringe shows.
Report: 1 mL
